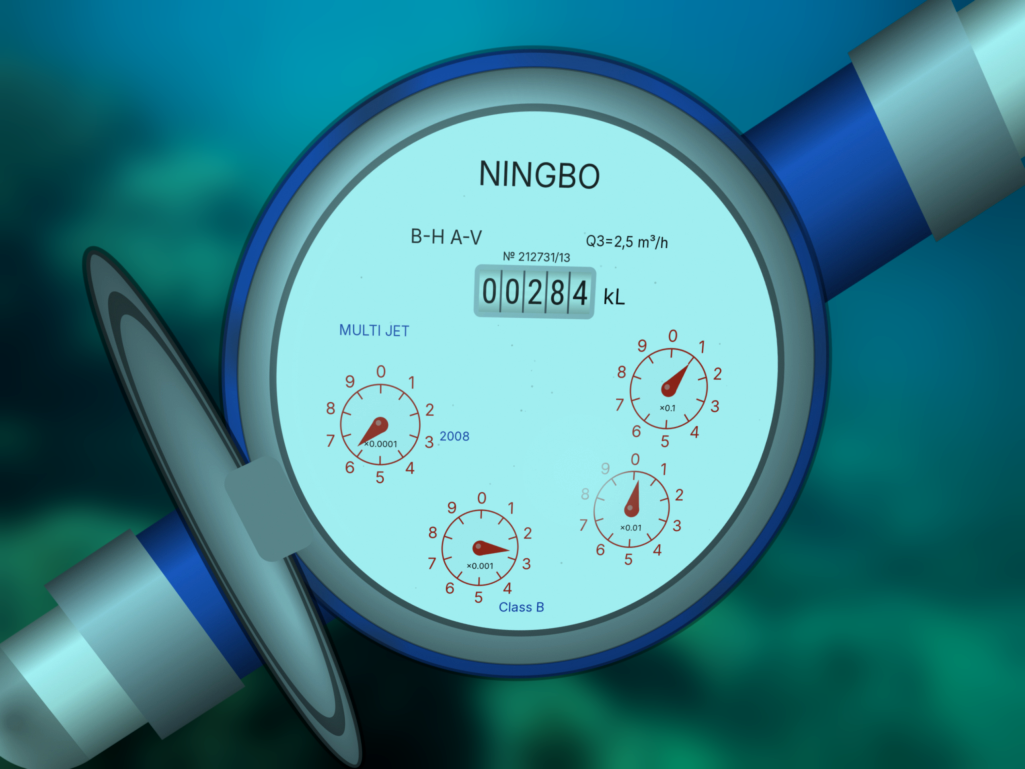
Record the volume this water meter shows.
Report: 284.1026 kL
